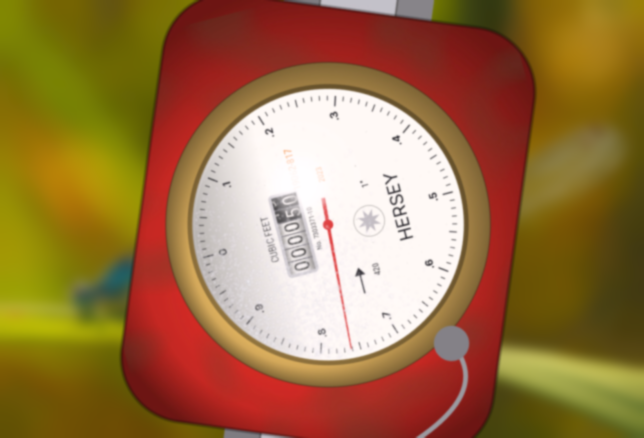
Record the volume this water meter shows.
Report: 49.76 ft³
